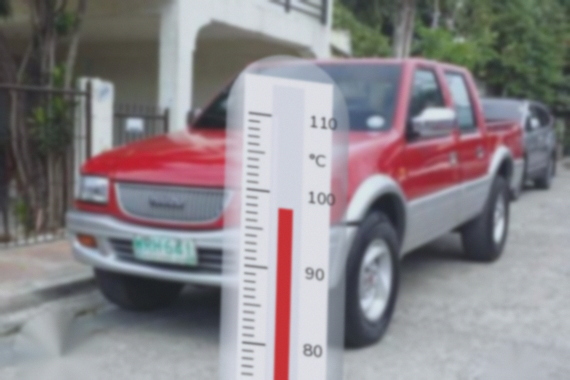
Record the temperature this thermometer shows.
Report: 98 °C
